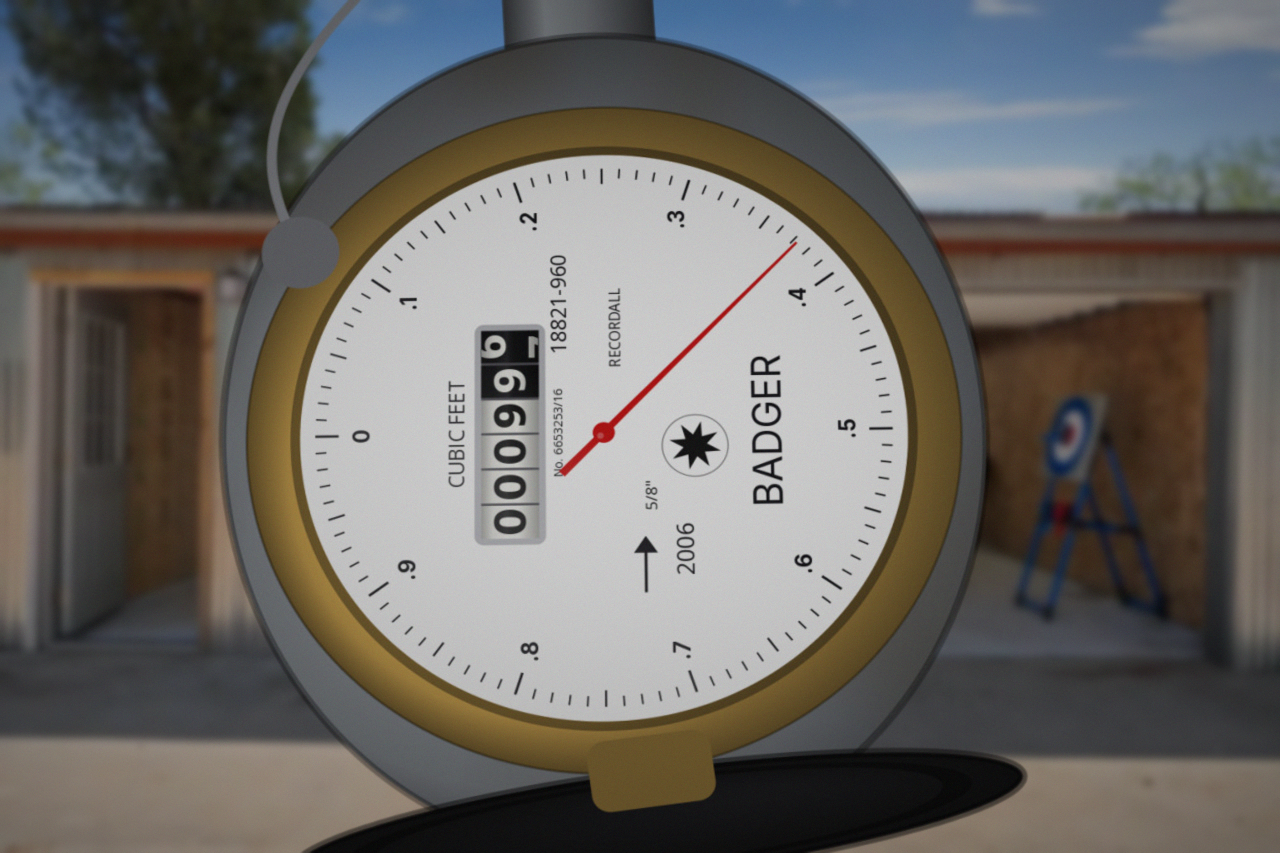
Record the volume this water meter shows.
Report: 996.37 ft³
